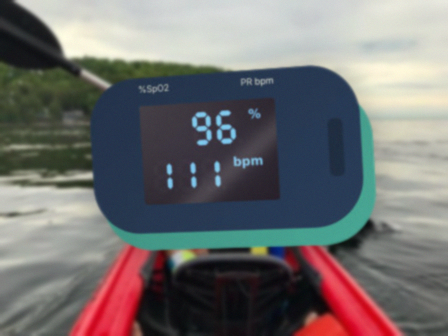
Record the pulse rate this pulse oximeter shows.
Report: 111 bpm
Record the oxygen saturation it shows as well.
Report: 96 %
